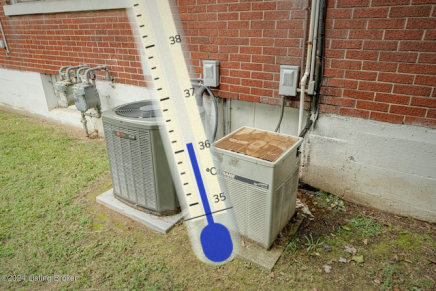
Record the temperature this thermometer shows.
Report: 36.1 °C
